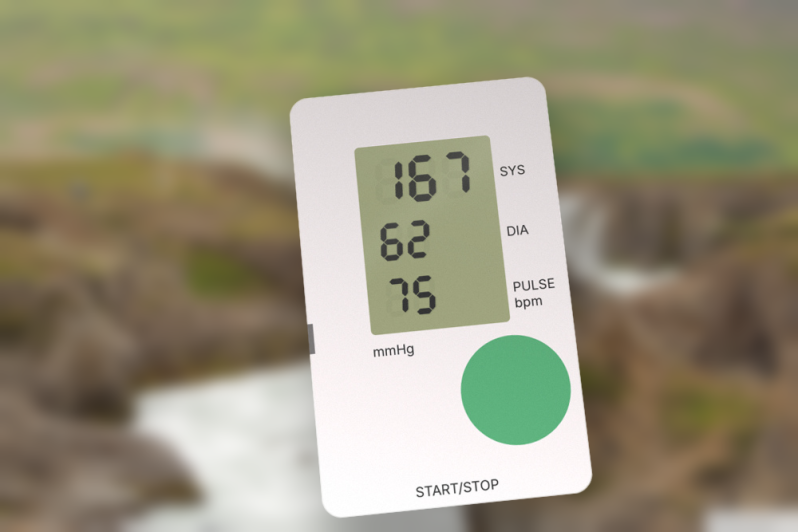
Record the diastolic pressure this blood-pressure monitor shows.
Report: 62 mmHg
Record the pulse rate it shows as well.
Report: 75 bpm
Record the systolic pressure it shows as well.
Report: 167 mmHg
